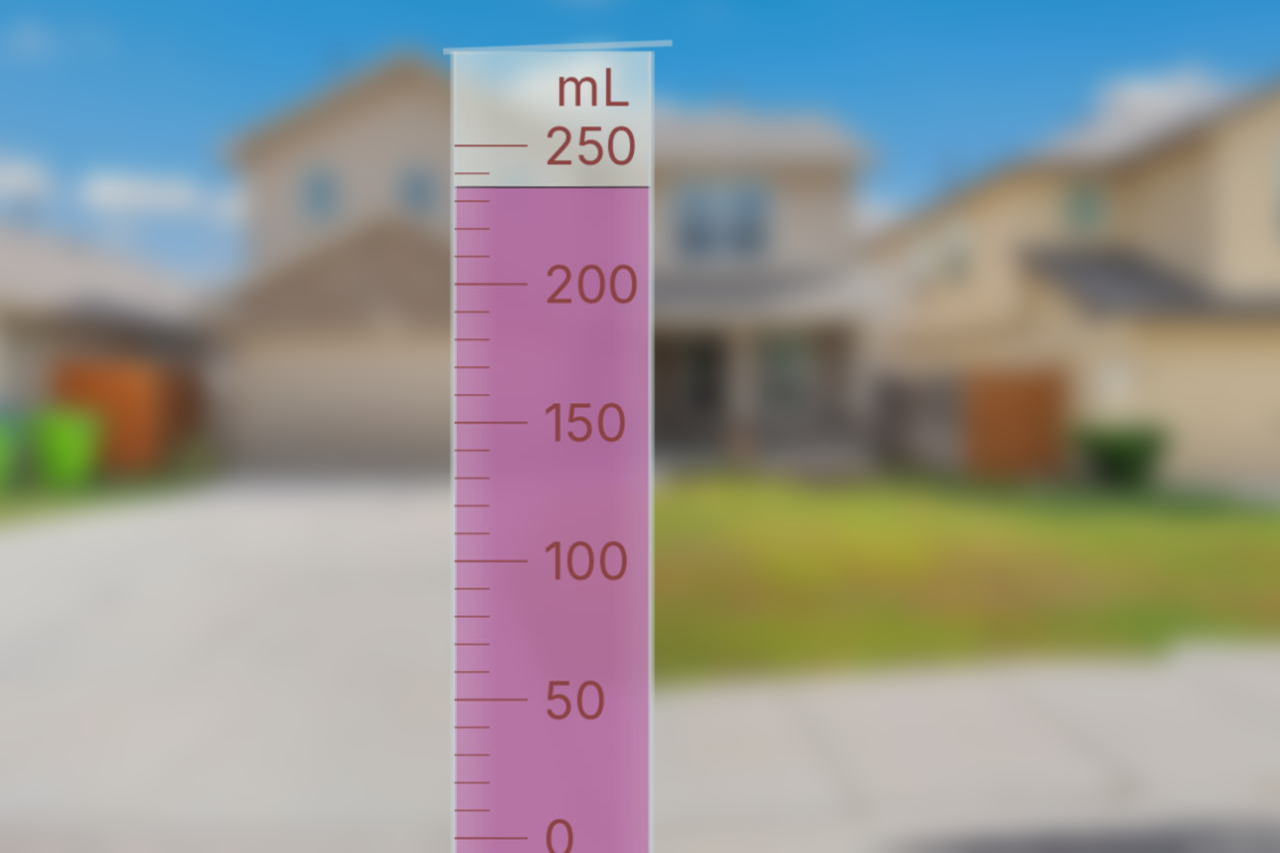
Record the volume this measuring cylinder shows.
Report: 235 mL
